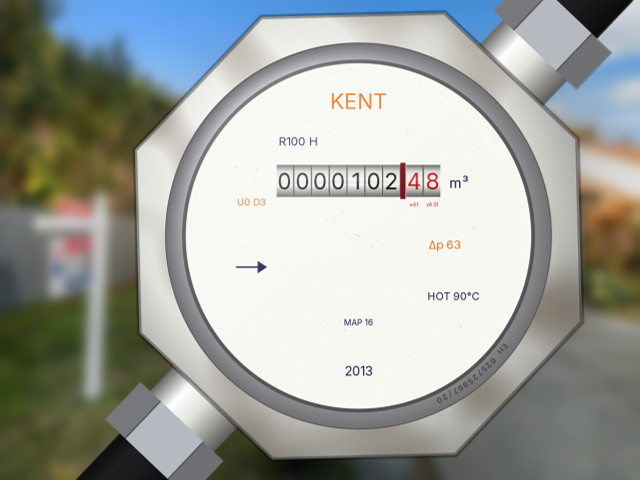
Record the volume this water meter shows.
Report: 102.48 m³
